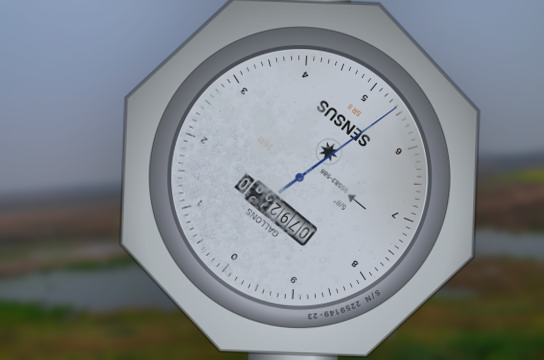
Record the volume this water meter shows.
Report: 792195.4 gal
